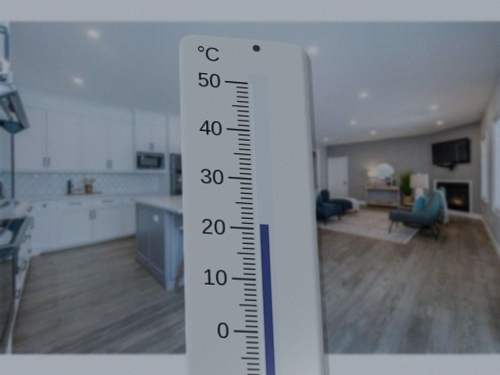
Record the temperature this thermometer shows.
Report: 21 °C
